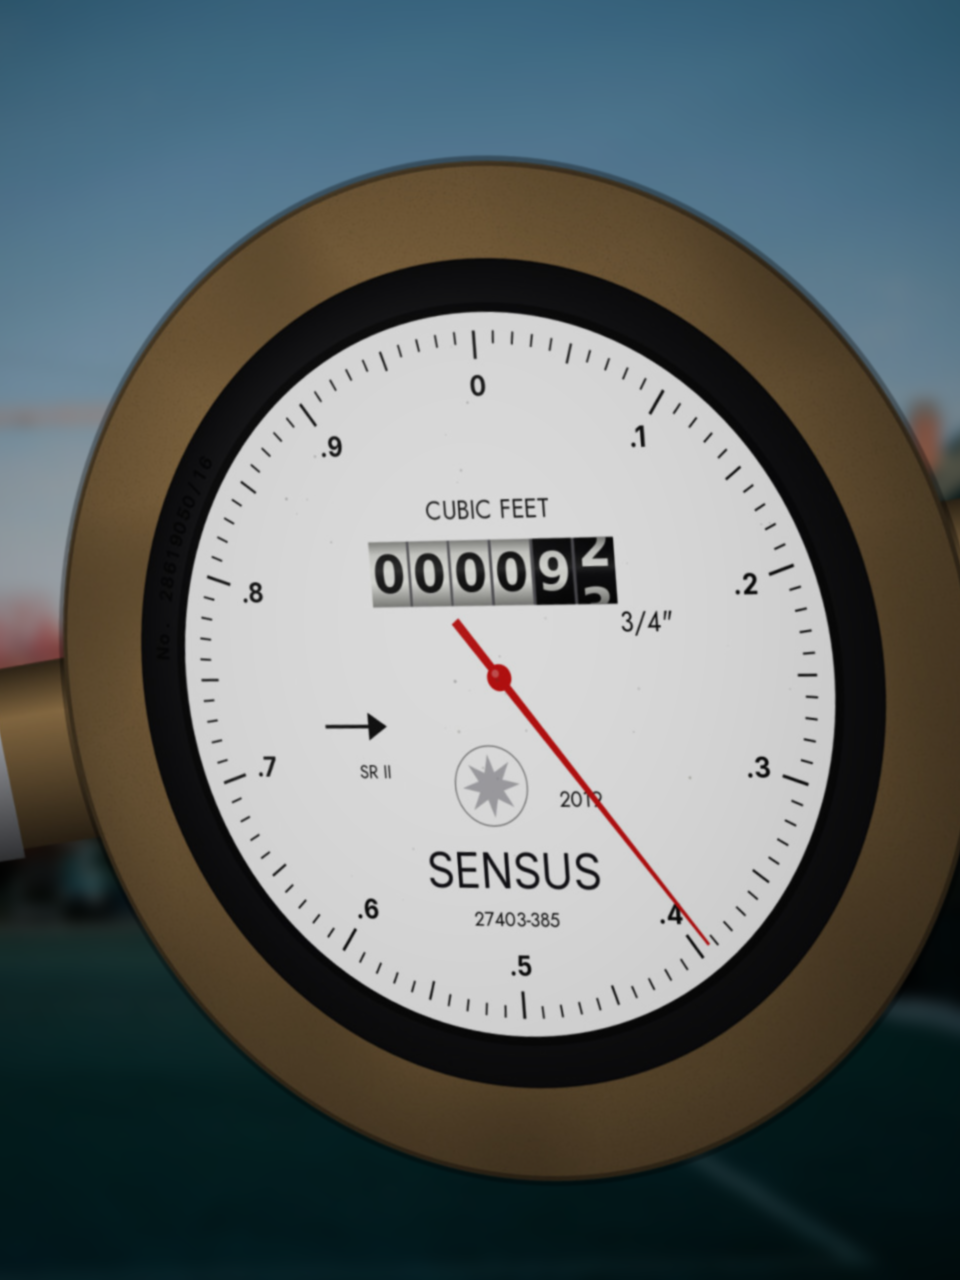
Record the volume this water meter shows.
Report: 92.39 ft³
